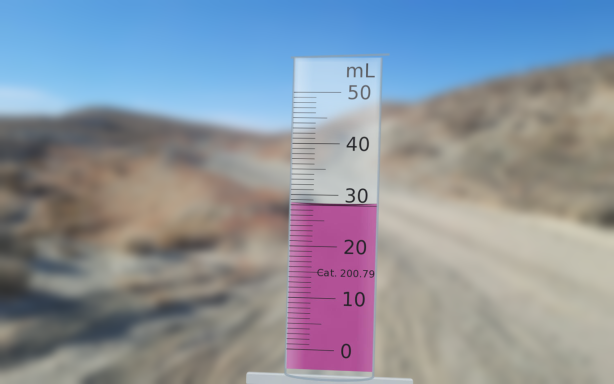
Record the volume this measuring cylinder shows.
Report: 28 mL
